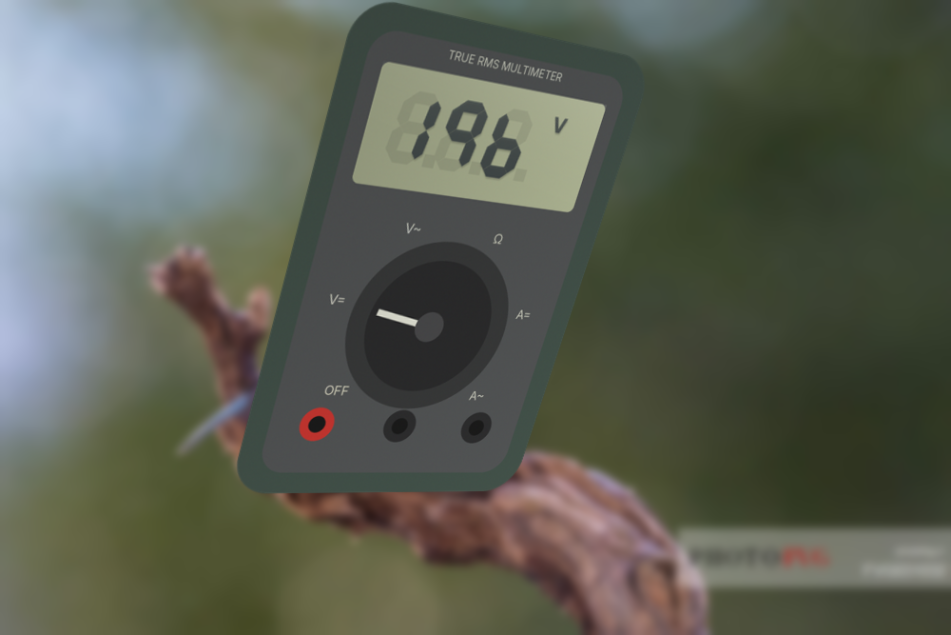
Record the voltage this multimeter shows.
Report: 196 V
